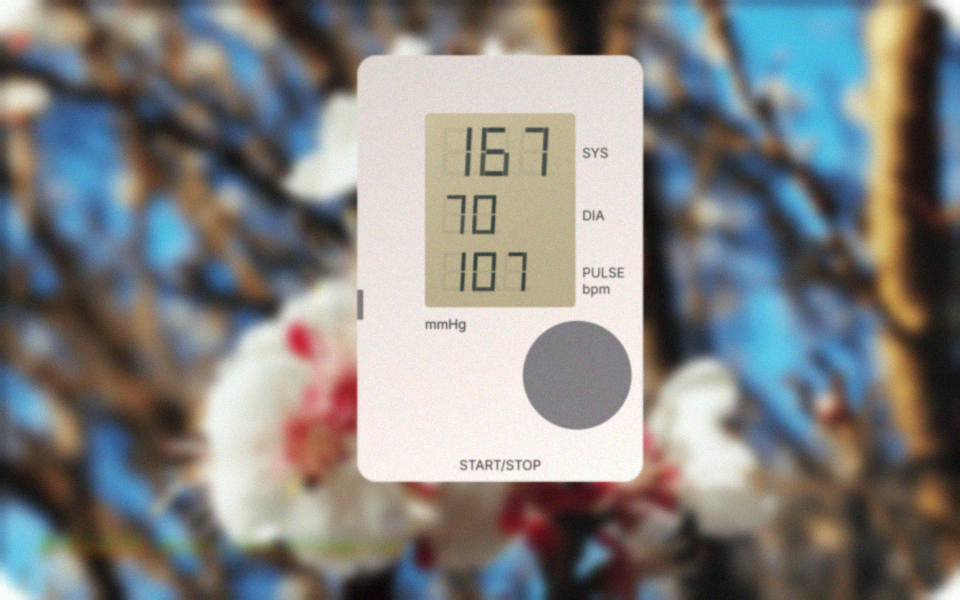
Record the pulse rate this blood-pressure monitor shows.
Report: 107 bpm
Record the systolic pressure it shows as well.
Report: 167 mmHg
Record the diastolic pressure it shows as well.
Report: 70 mmHg
